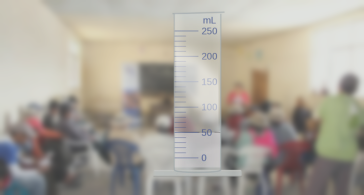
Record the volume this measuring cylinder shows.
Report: 50 mL
